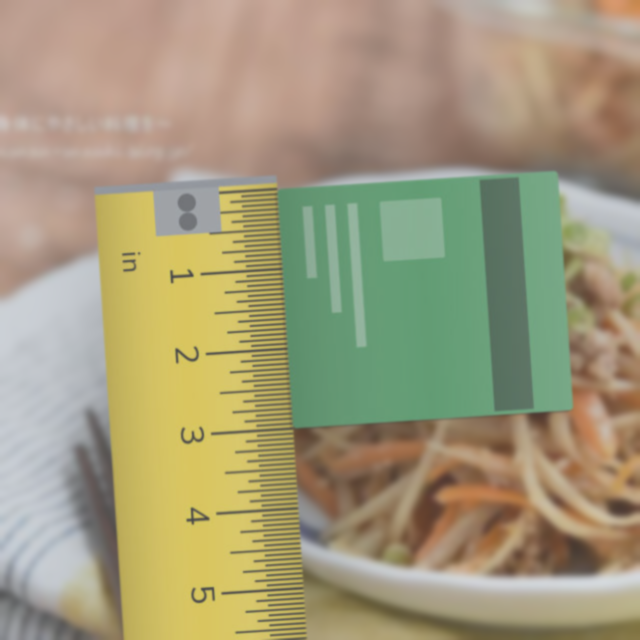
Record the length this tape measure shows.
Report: 3 in
